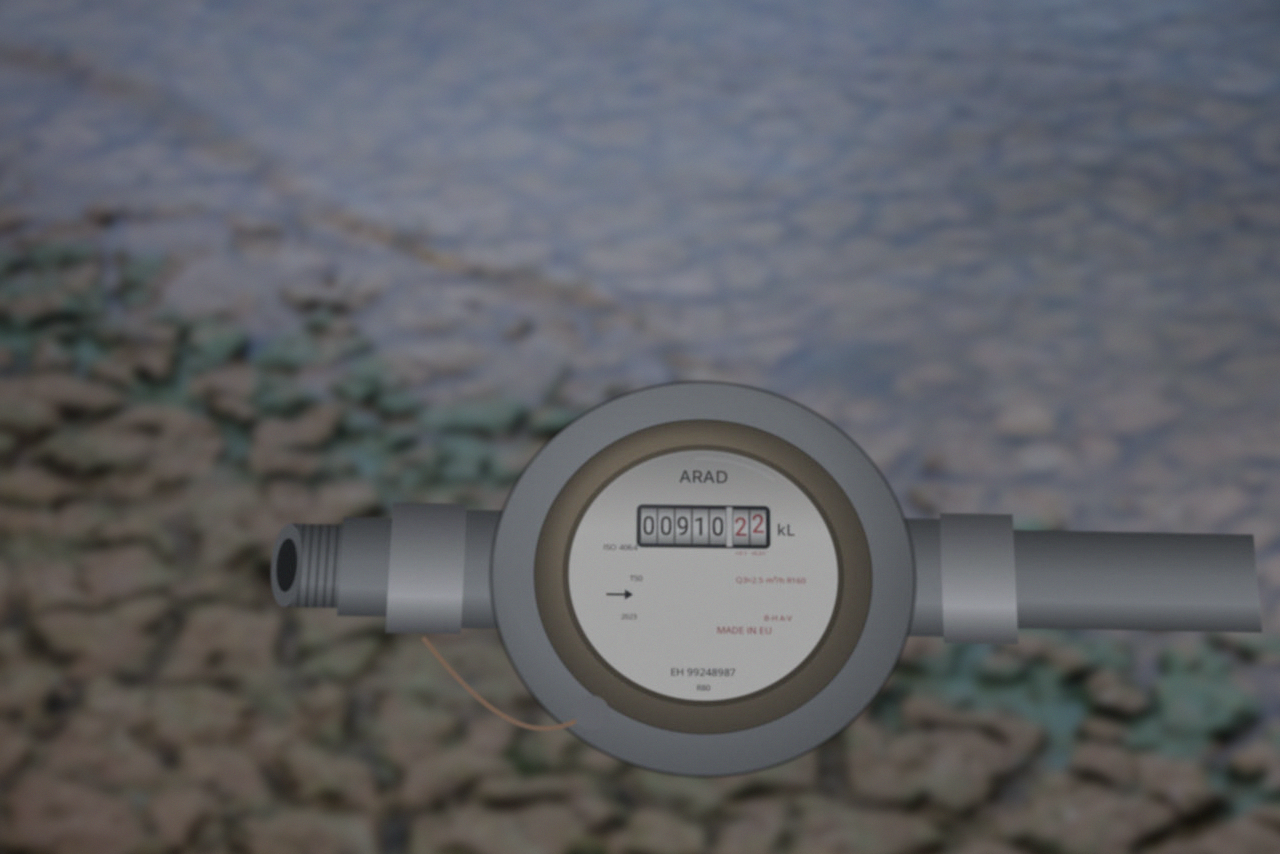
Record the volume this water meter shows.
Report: 910.22 kL
